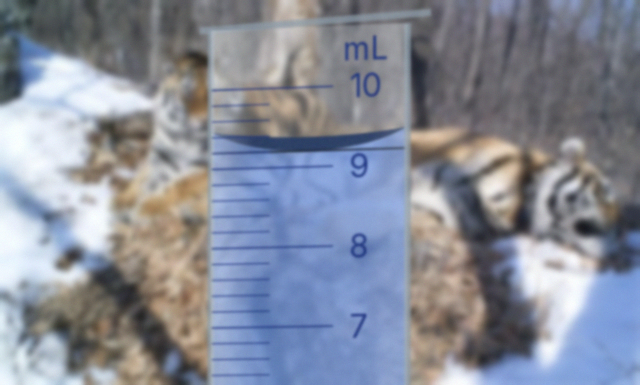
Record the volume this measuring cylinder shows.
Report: 9.2 mL
